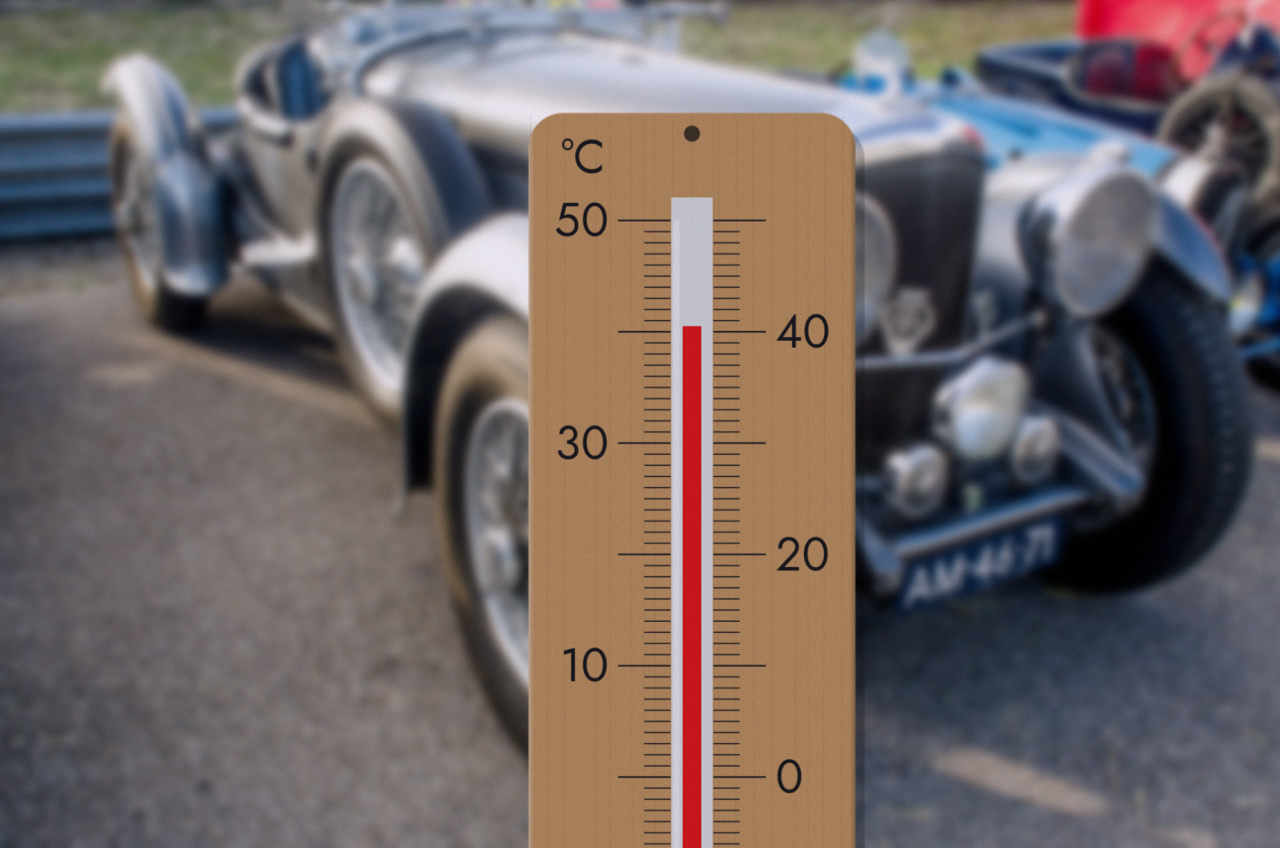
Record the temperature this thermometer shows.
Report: 40.5 °C
